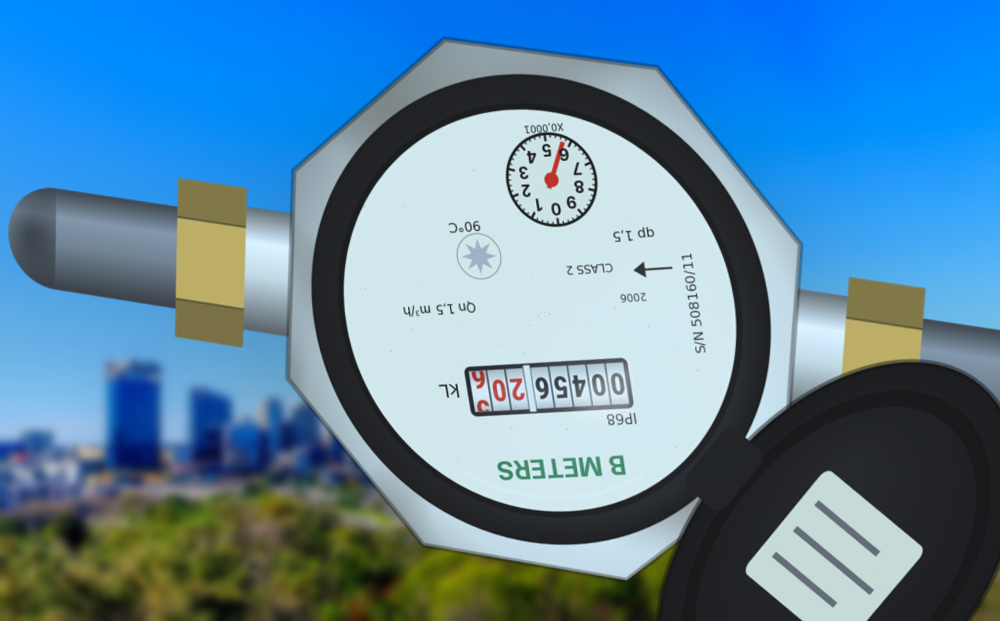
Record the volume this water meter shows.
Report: 456.2055 kL
